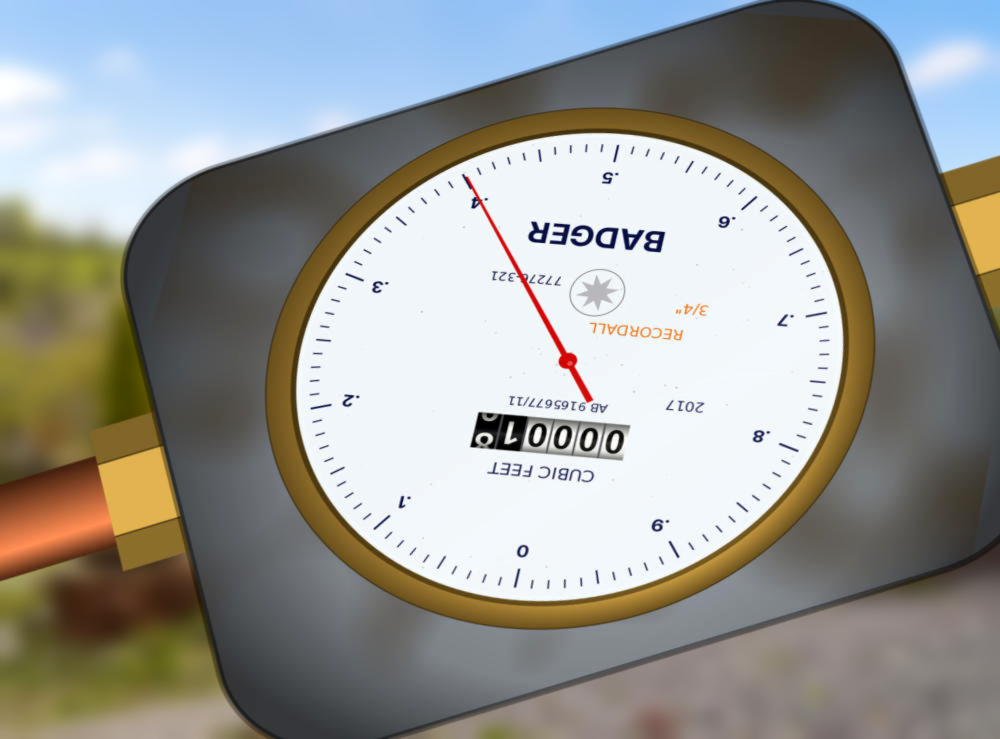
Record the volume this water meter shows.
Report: 18.40 ft³
